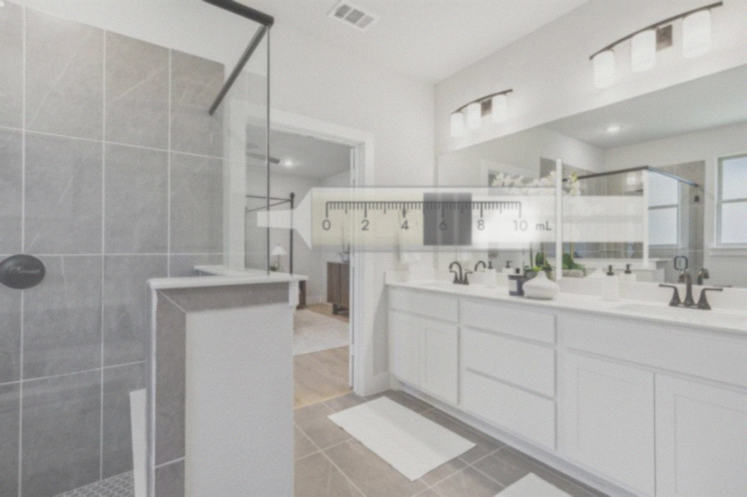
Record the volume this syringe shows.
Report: 5 mL
